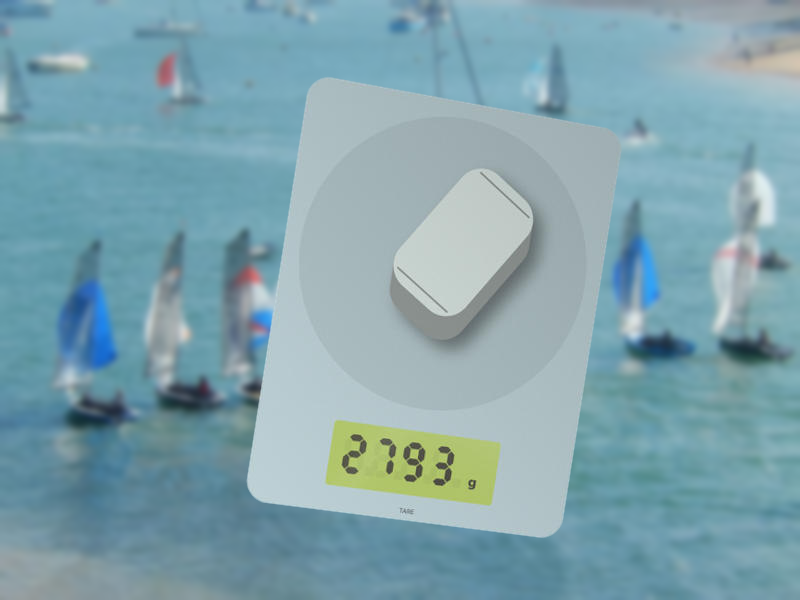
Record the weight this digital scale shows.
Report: 2793 g
